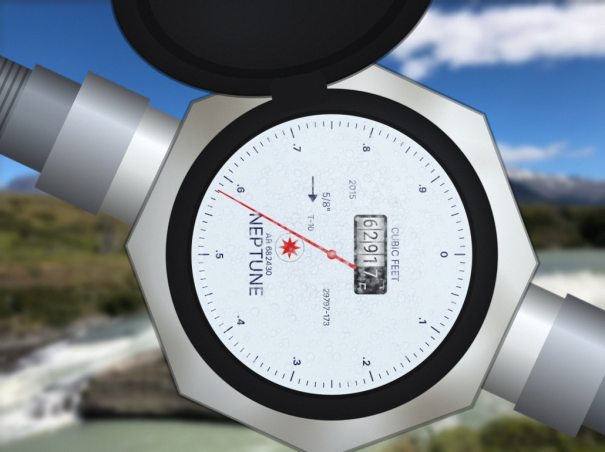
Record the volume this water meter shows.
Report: 629174.58 ft³
